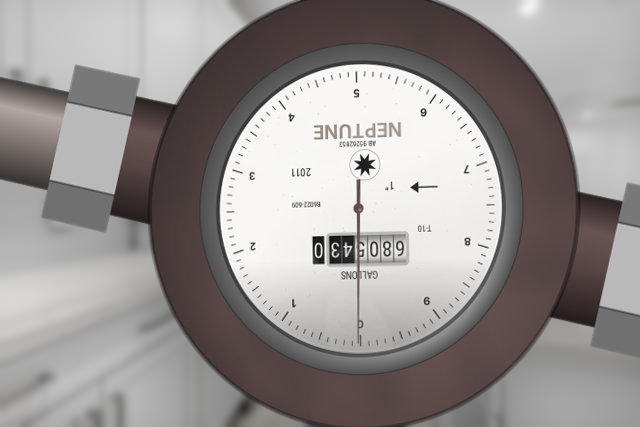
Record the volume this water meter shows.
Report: 6805430.0 gal
